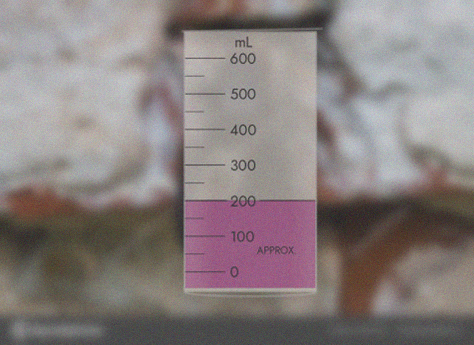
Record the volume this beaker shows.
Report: 200 mL
